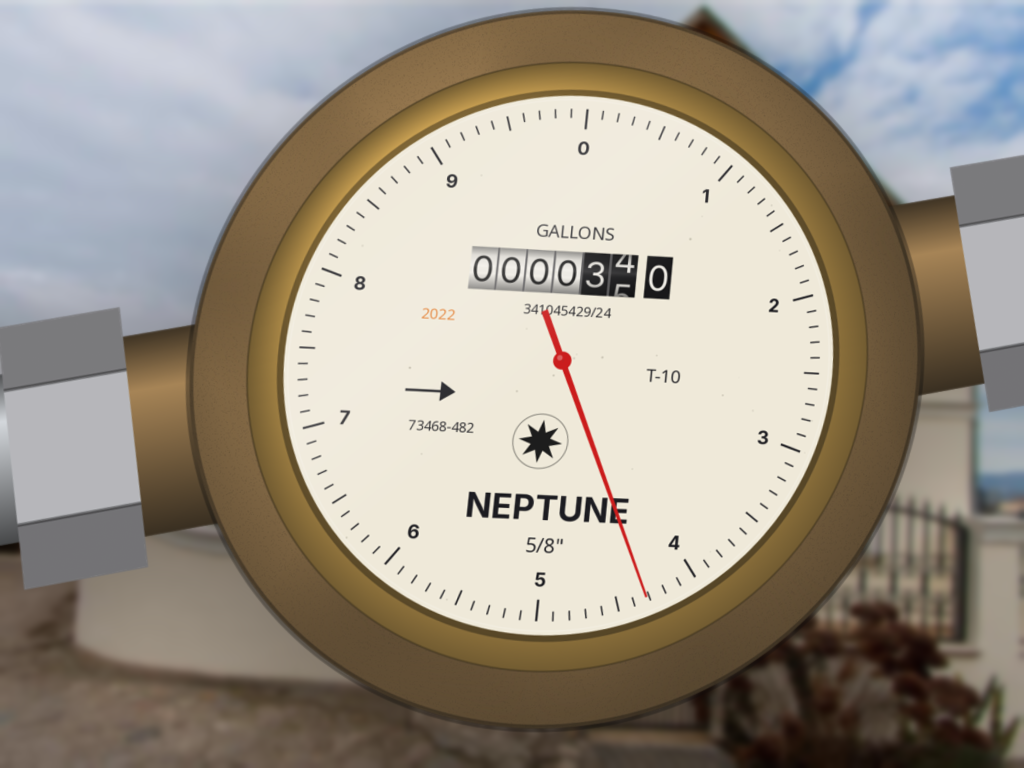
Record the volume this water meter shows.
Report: 344.3 gal
